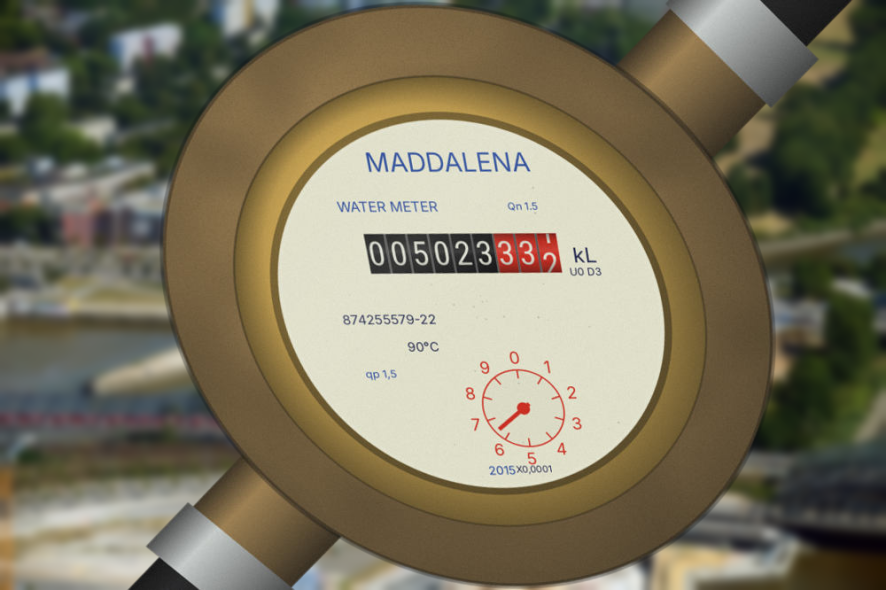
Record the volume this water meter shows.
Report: 5023.3316 kL
